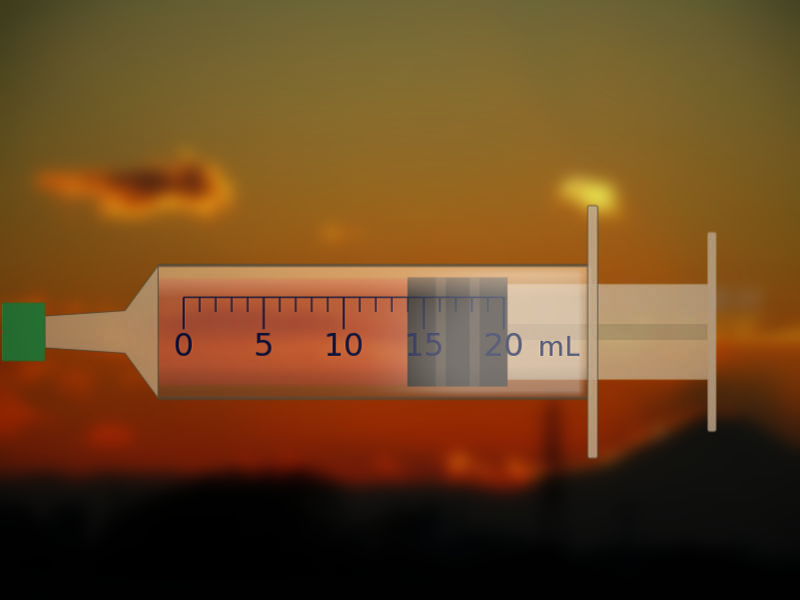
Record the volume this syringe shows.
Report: 14 mL
